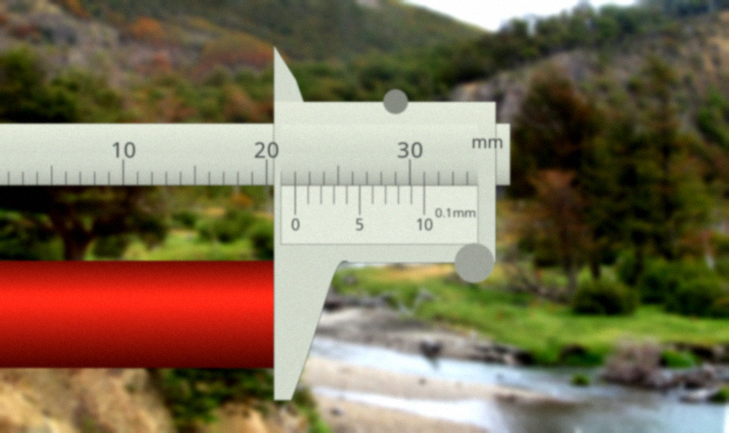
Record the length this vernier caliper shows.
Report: 22.0 mm
